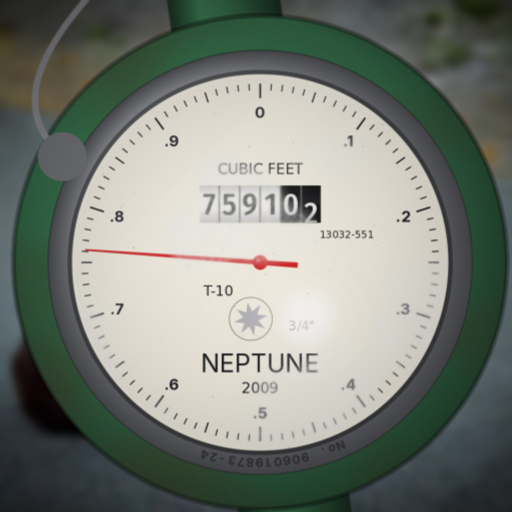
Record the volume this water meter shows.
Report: 759101.76 ft³
